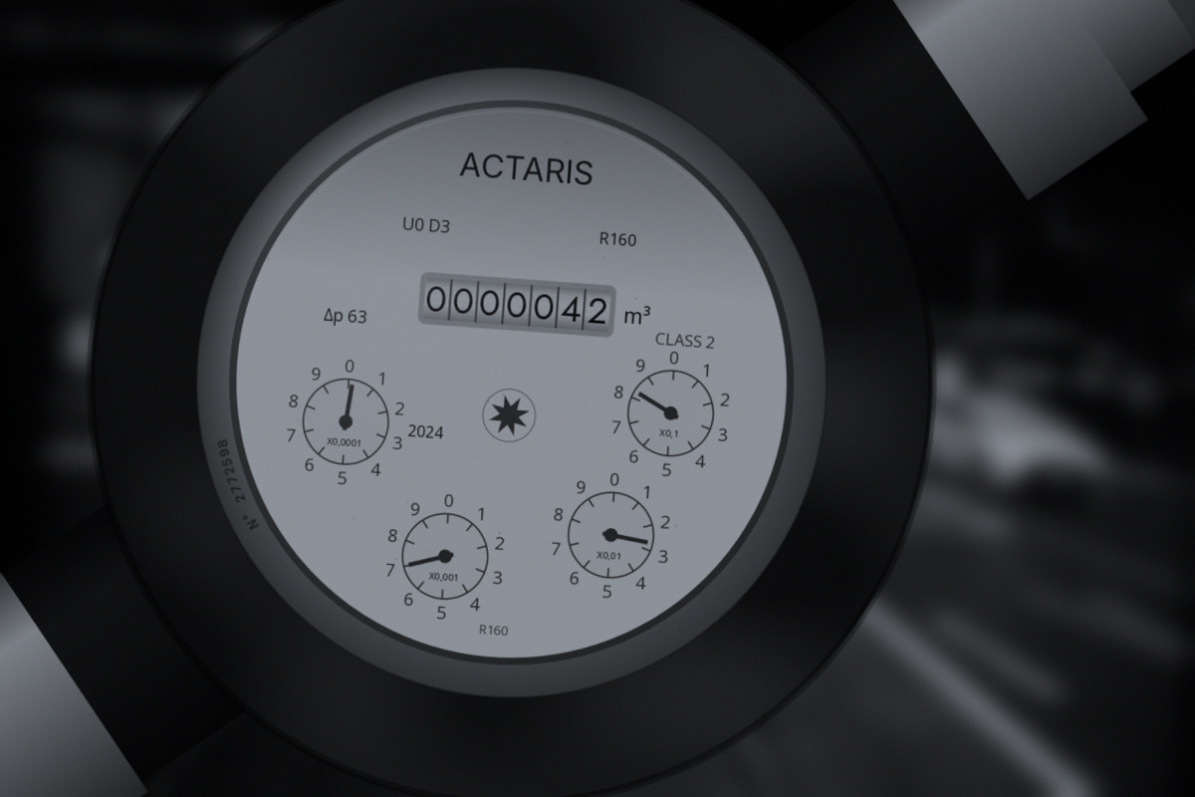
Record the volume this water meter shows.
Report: 42.8270 m³
